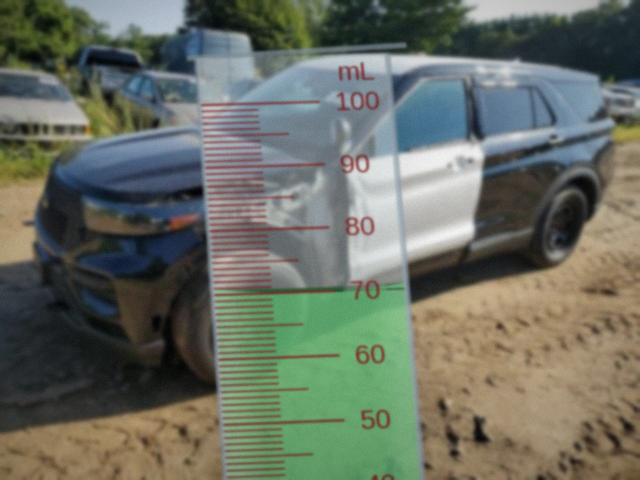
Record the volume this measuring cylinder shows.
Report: 70 mL
